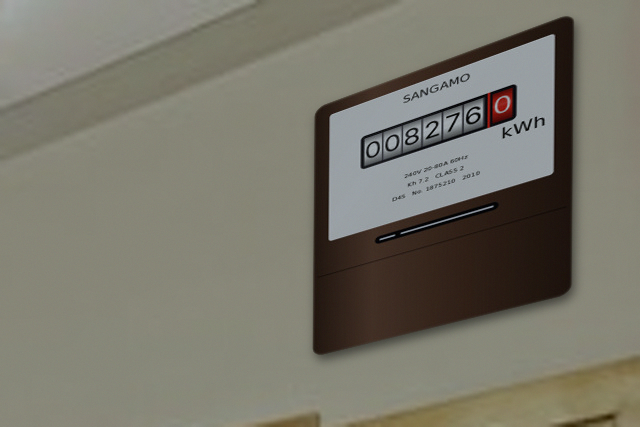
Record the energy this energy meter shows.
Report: 8276.0 kWh
